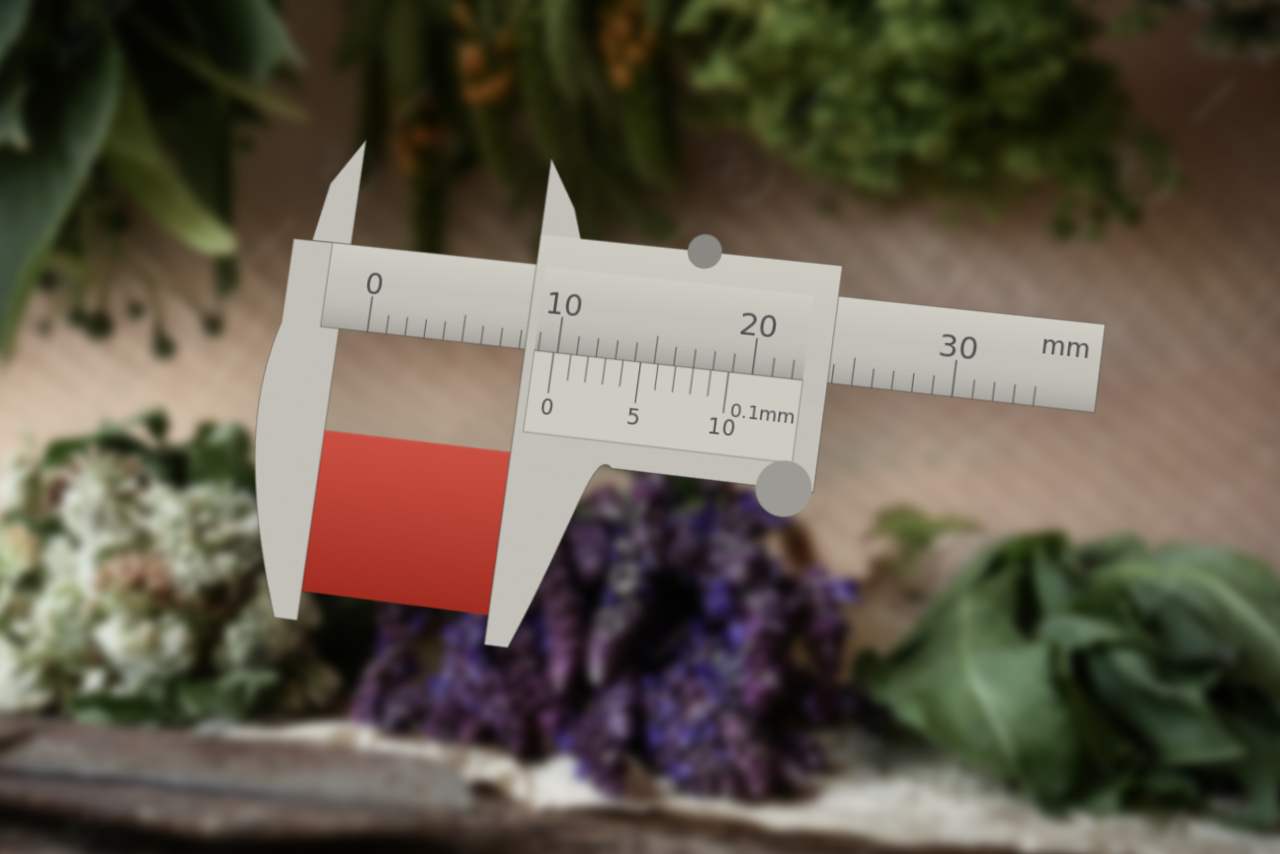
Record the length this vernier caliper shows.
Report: 9.8 mm
